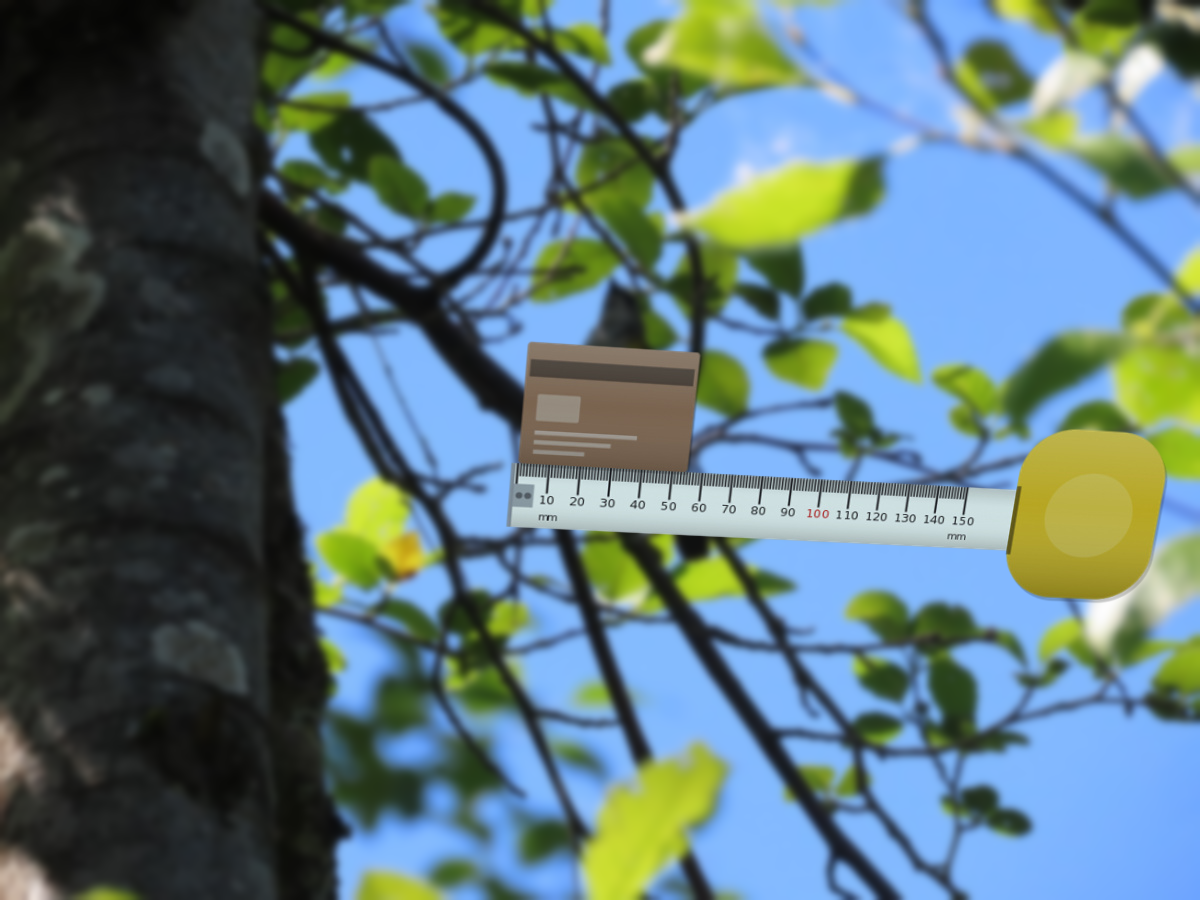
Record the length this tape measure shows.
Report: 55 mm
